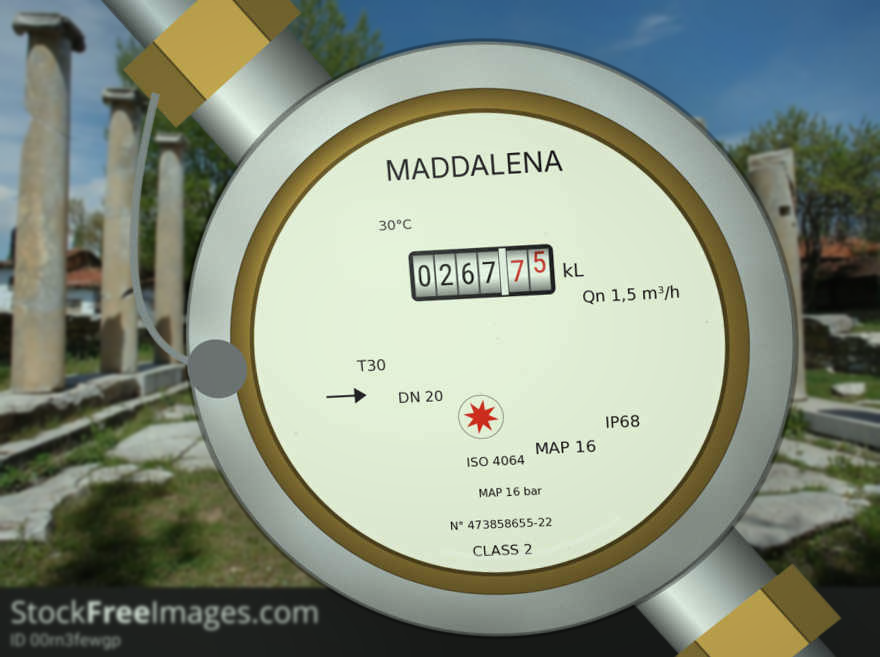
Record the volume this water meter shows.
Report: 267.75 kL
